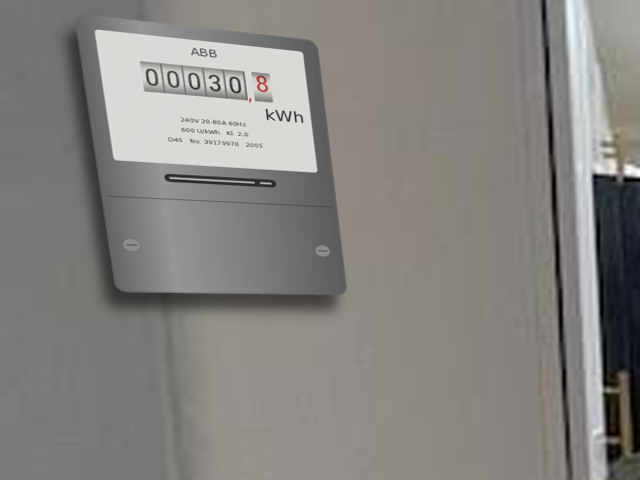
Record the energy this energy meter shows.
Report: 30.8 kWh
